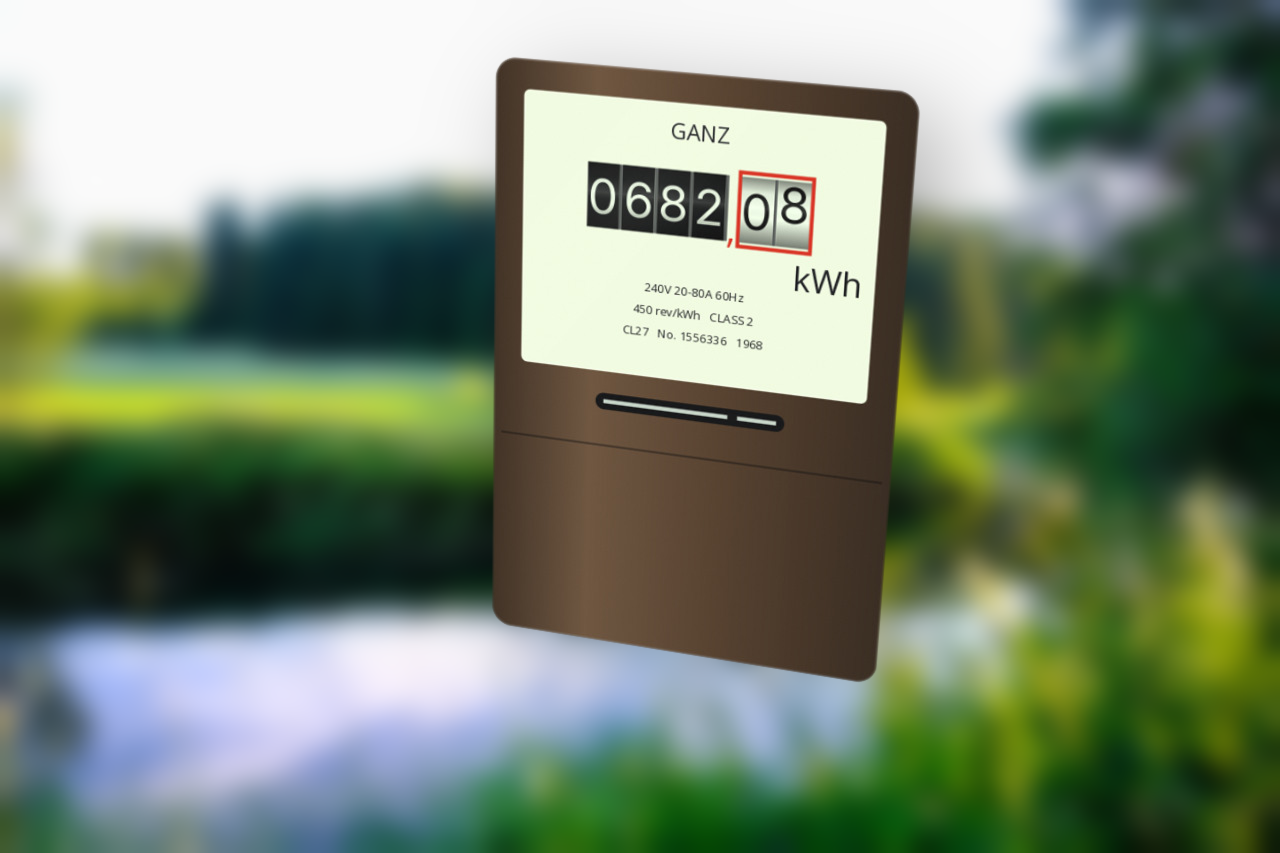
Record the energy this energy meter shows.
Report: 682.08 kWh
